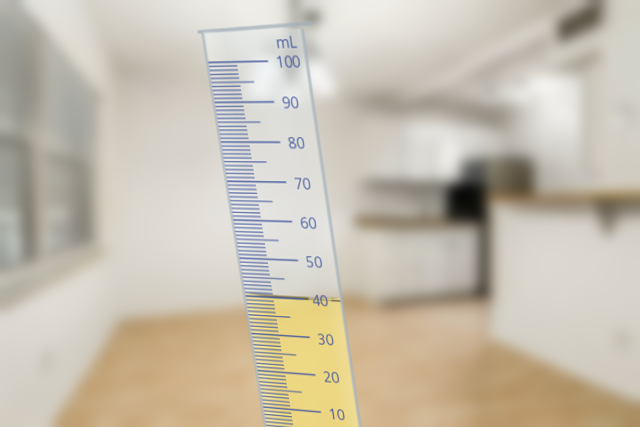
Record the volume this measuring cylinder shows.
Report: 40 mL
